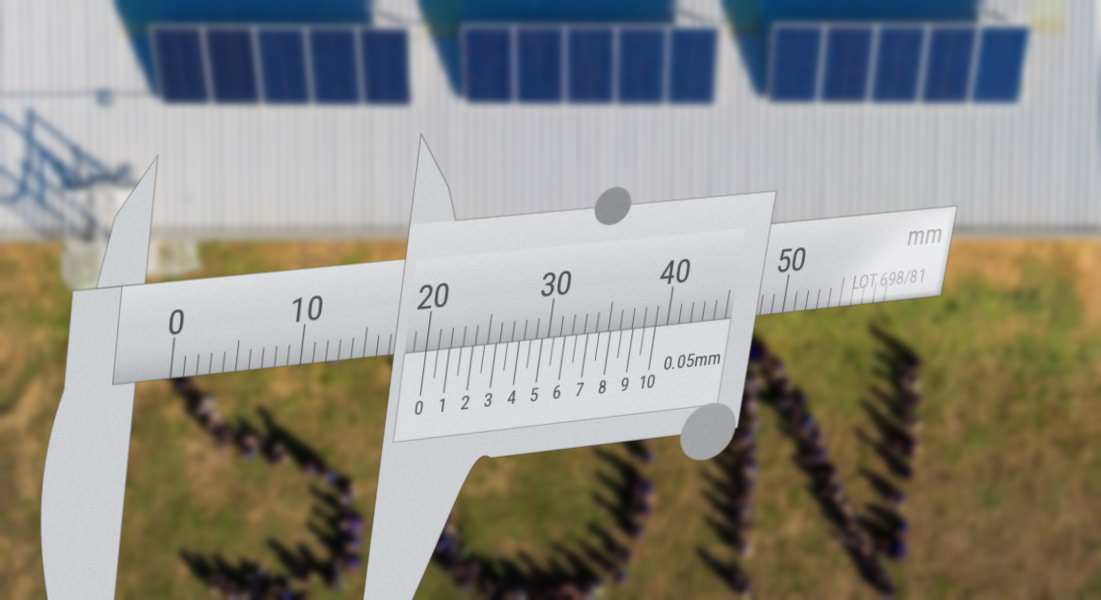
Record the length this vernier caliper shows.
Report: 20.0 mm
